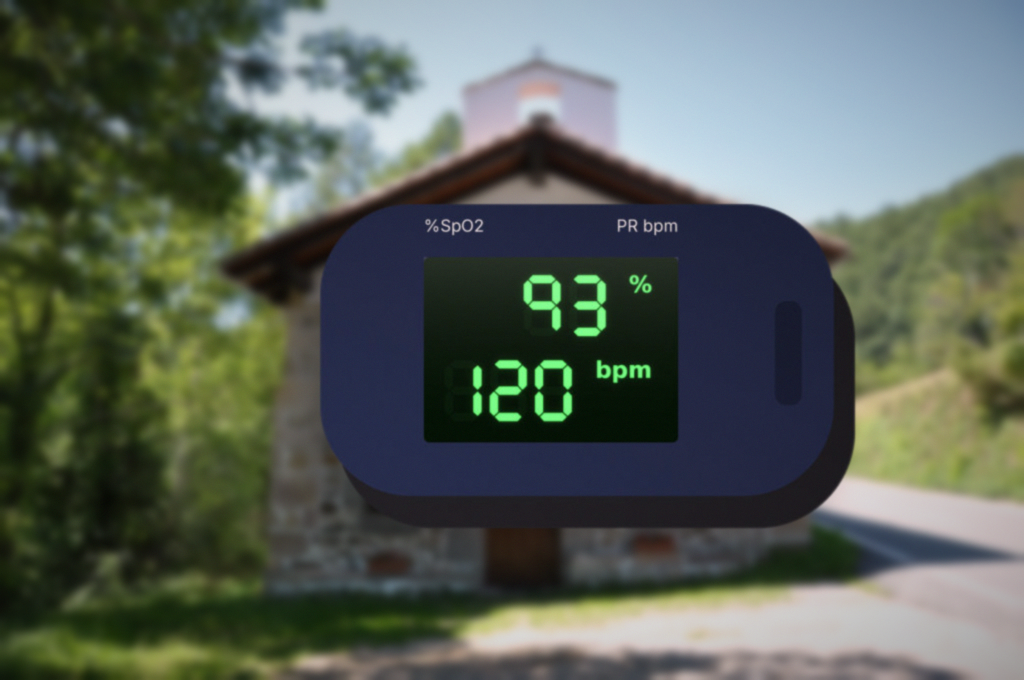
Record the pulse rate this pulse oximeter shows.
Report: 120 bpm
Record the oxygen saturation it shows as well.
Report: 93 %
